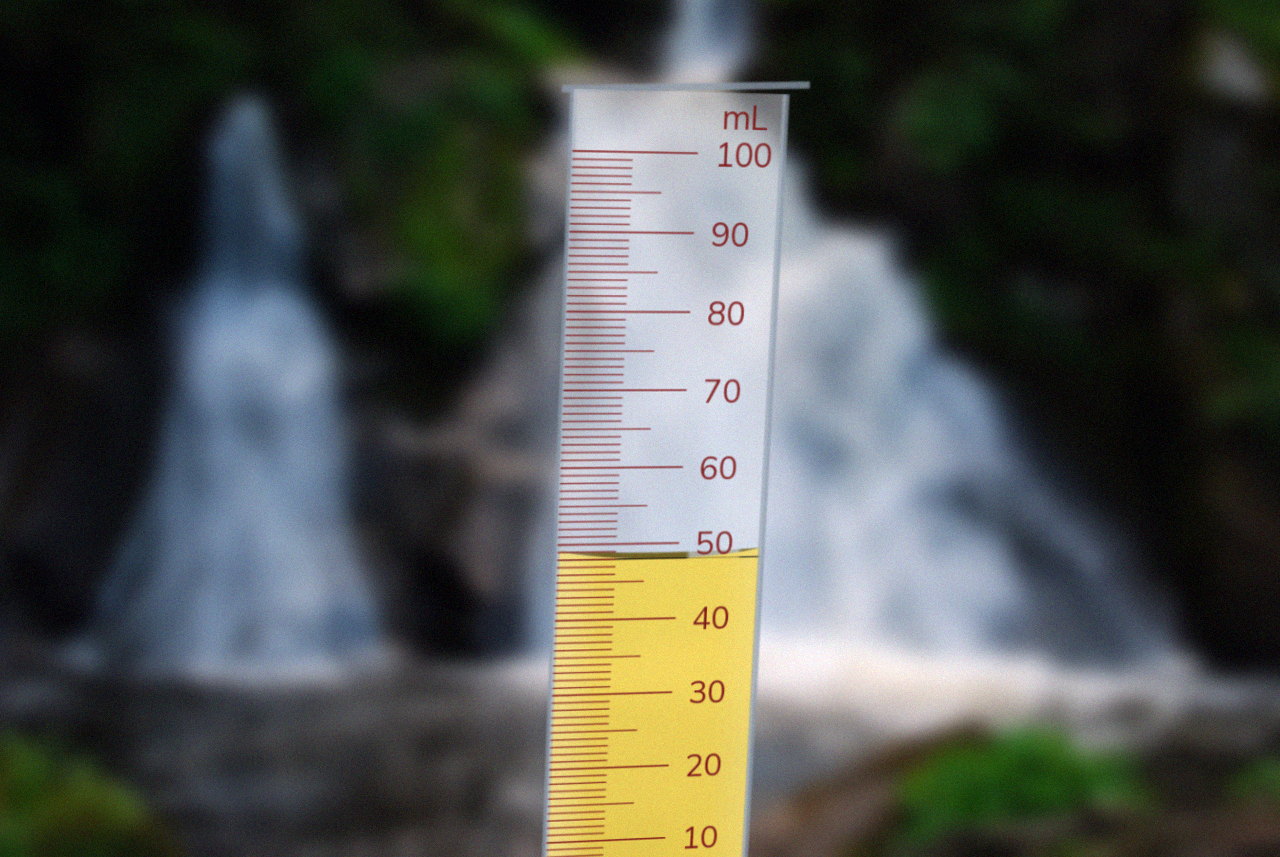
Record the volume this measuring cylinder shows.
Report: 48 mL
